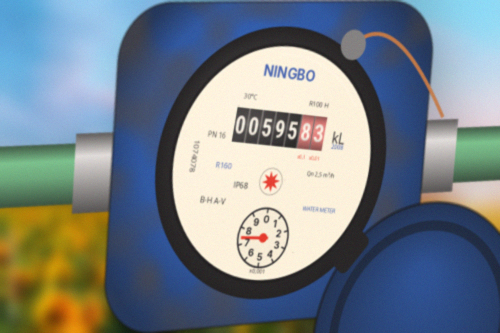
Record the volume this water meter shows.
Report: 595.837 kL
